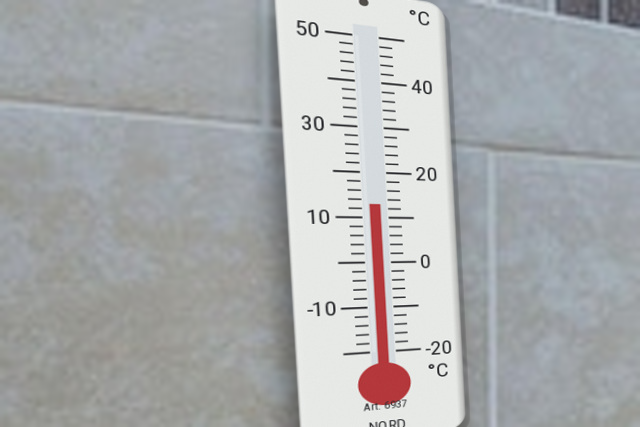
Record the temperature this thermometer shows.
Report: 13 °C
